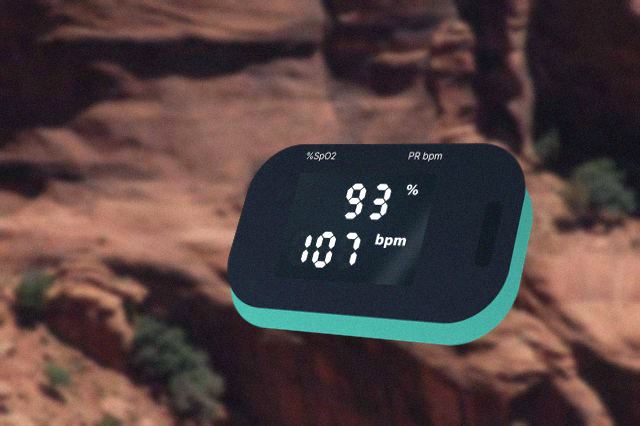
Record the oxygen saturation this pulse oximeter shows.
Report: 93 %
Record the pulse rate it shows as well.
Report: 107 bpm
